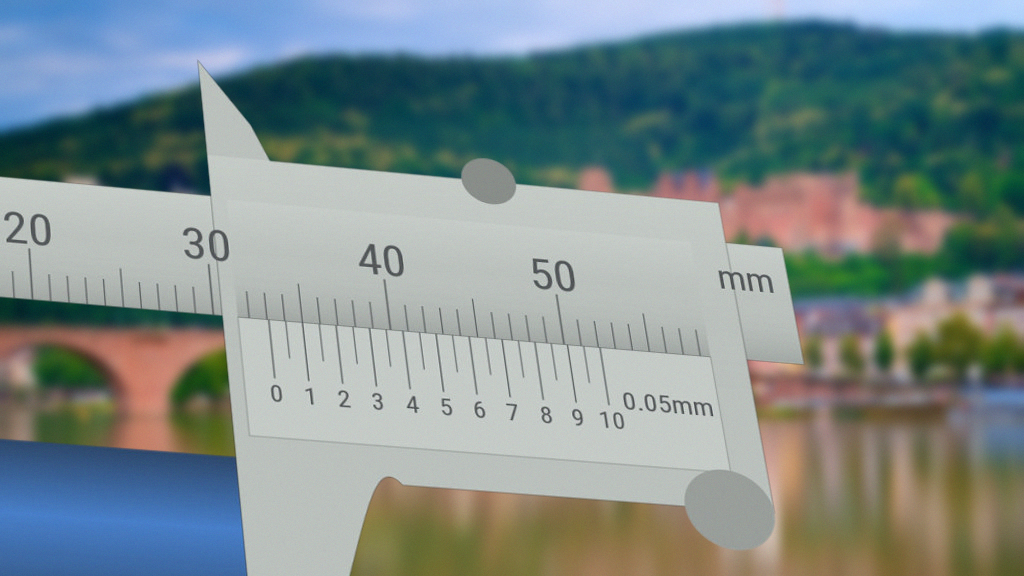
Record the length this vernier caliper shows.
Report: 33.1 mm
